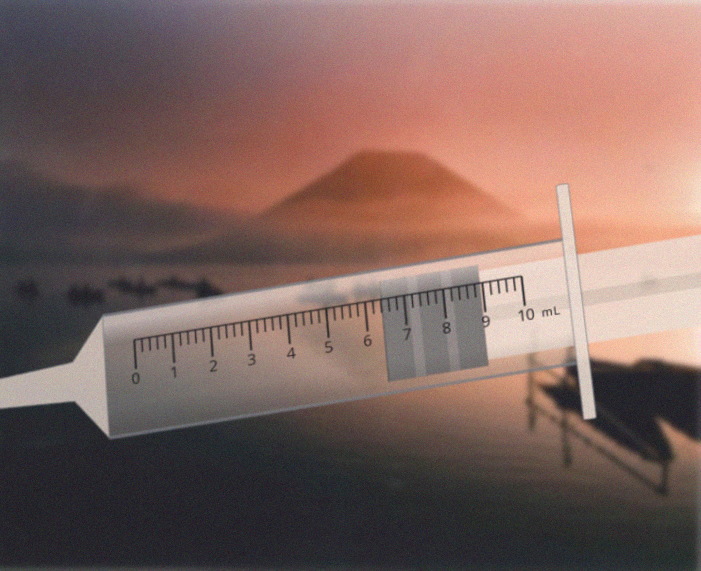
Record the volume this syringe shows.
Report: 6.4 mL
